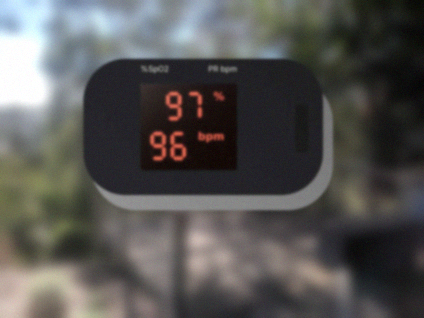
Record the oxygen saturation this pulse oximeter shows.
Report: 97 %
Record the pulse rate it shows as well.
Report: 96 bpm
